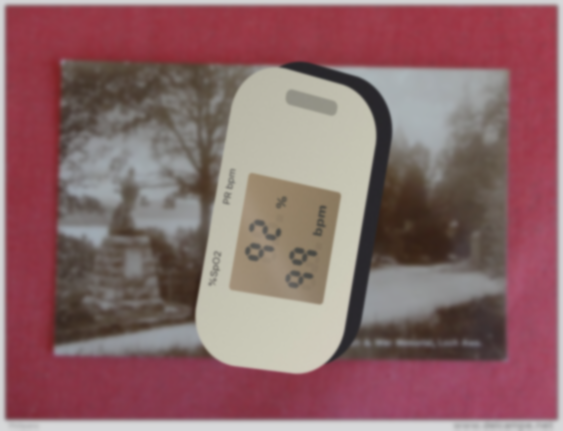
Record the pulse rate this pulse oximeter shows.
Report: 99 bpm
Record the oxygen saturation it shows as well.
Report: 92 %
